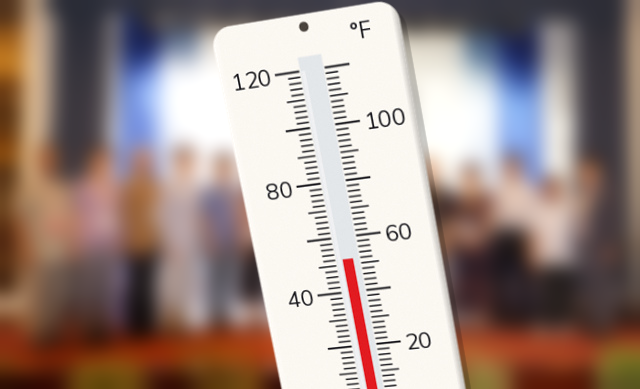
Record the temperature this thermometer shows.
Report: 52 °F
